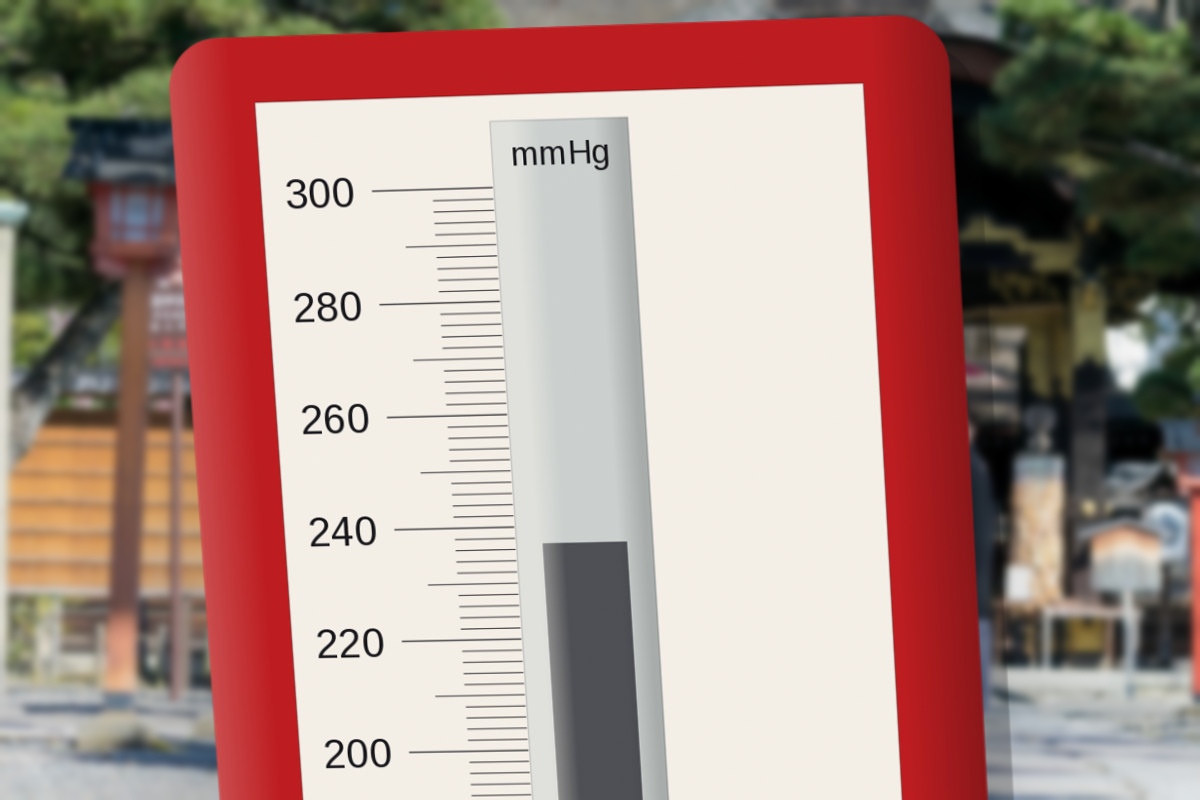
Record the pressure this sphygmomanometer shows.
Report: 237 mmHg
